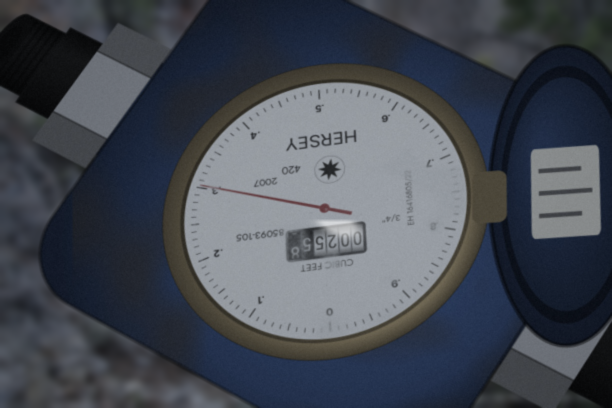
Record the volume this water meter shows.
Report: 2558.30 ft³
